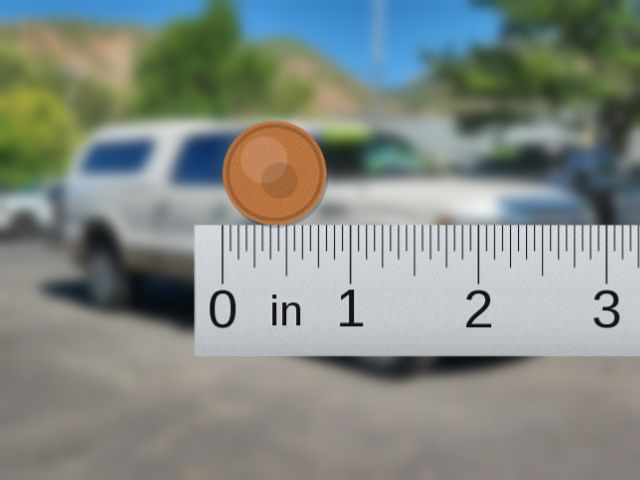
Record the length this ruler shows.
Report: 0.8125 in
